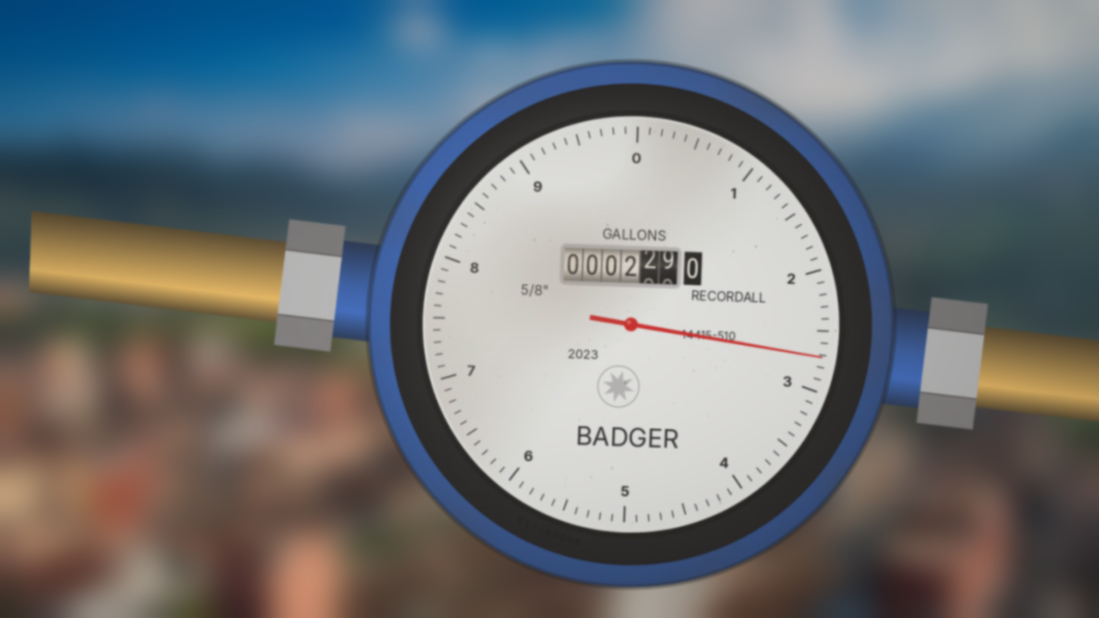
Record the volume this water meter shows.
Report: 2292.7 gal
